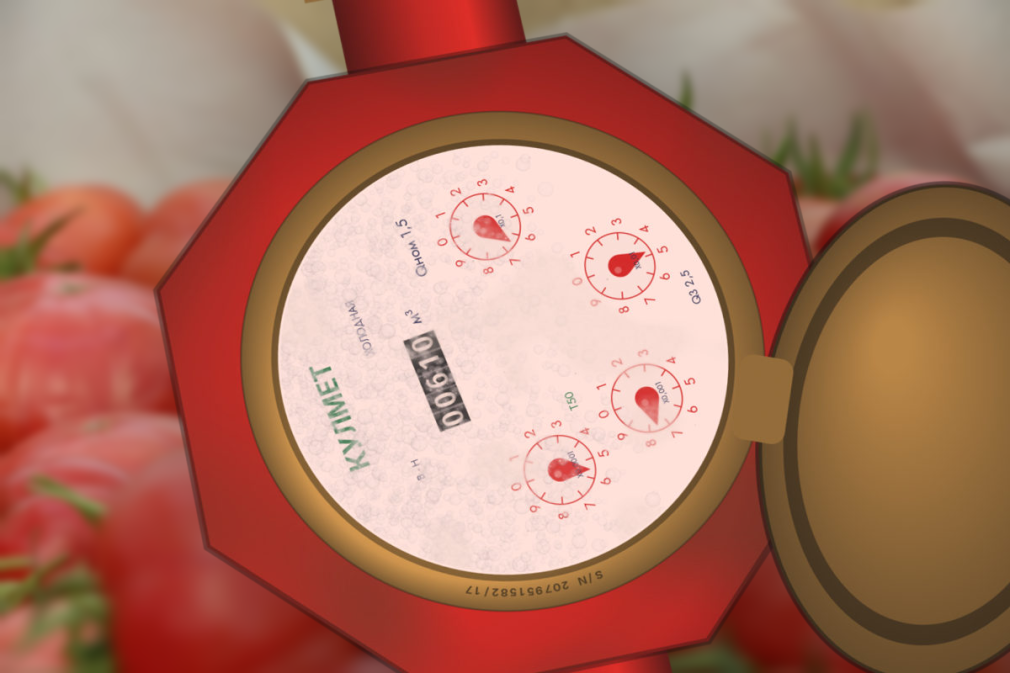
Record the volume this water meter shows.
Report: 610.6475 m³
